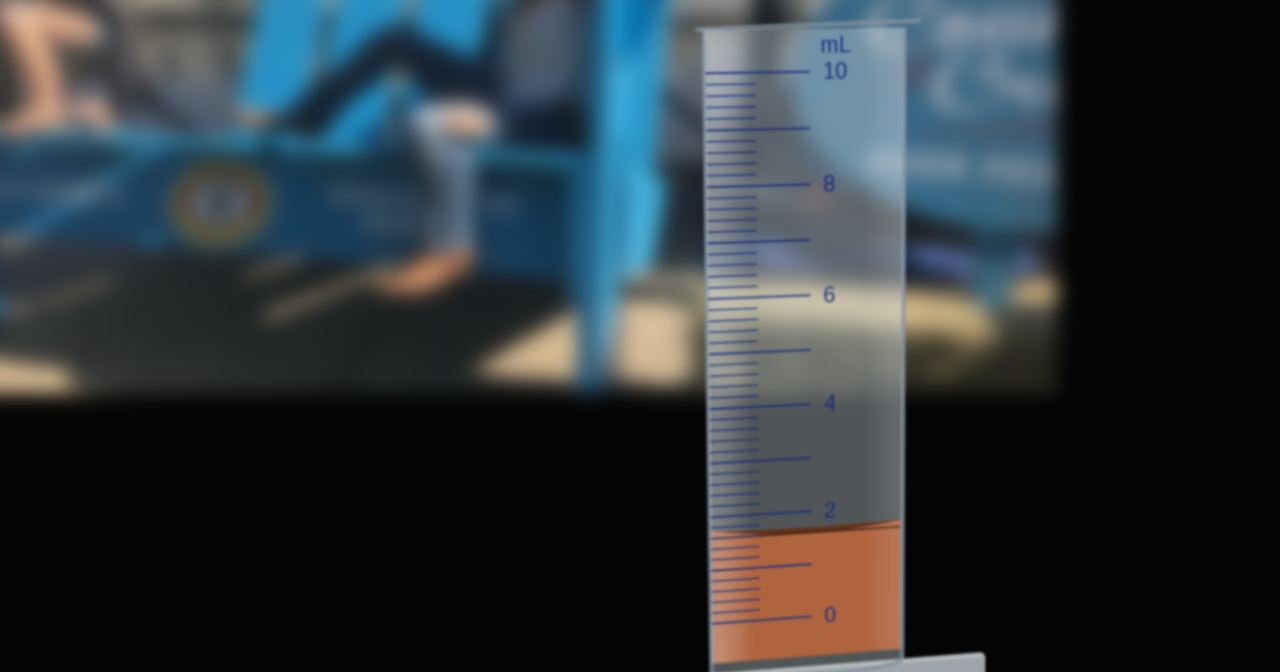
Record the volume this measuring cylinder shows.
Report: 1.6 mL
